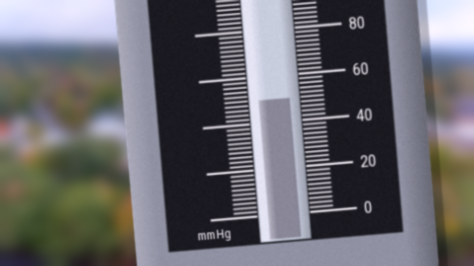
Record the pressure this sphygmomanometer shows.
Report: 50 mmHg
